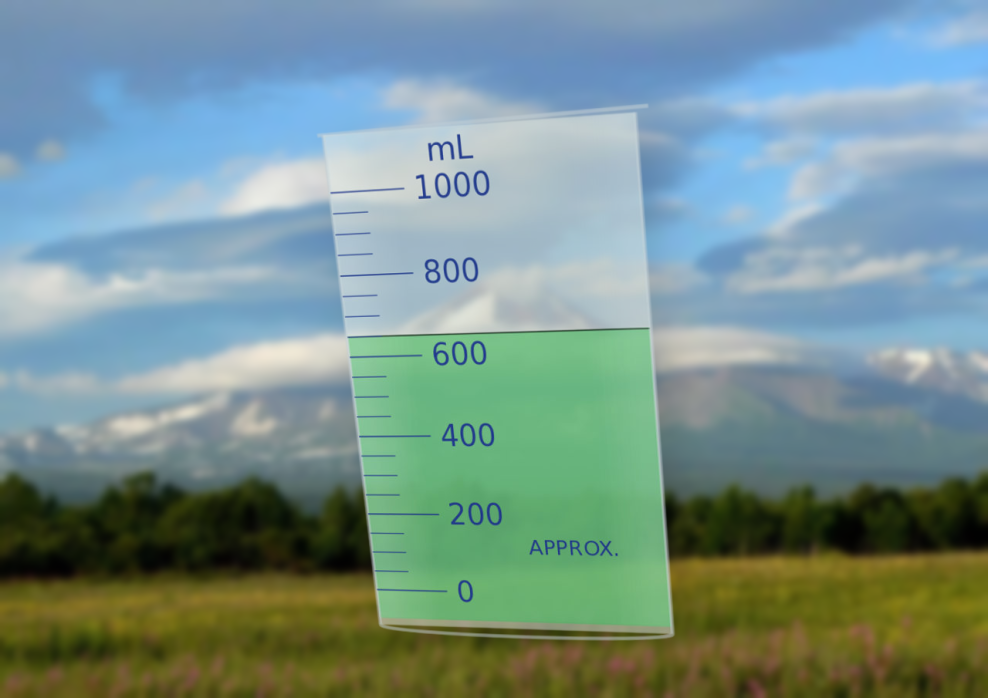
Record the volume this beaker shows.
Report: 650 mL
